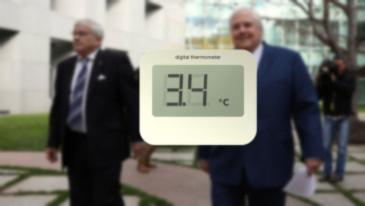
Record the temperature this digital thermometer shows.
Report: 3.4 °C
